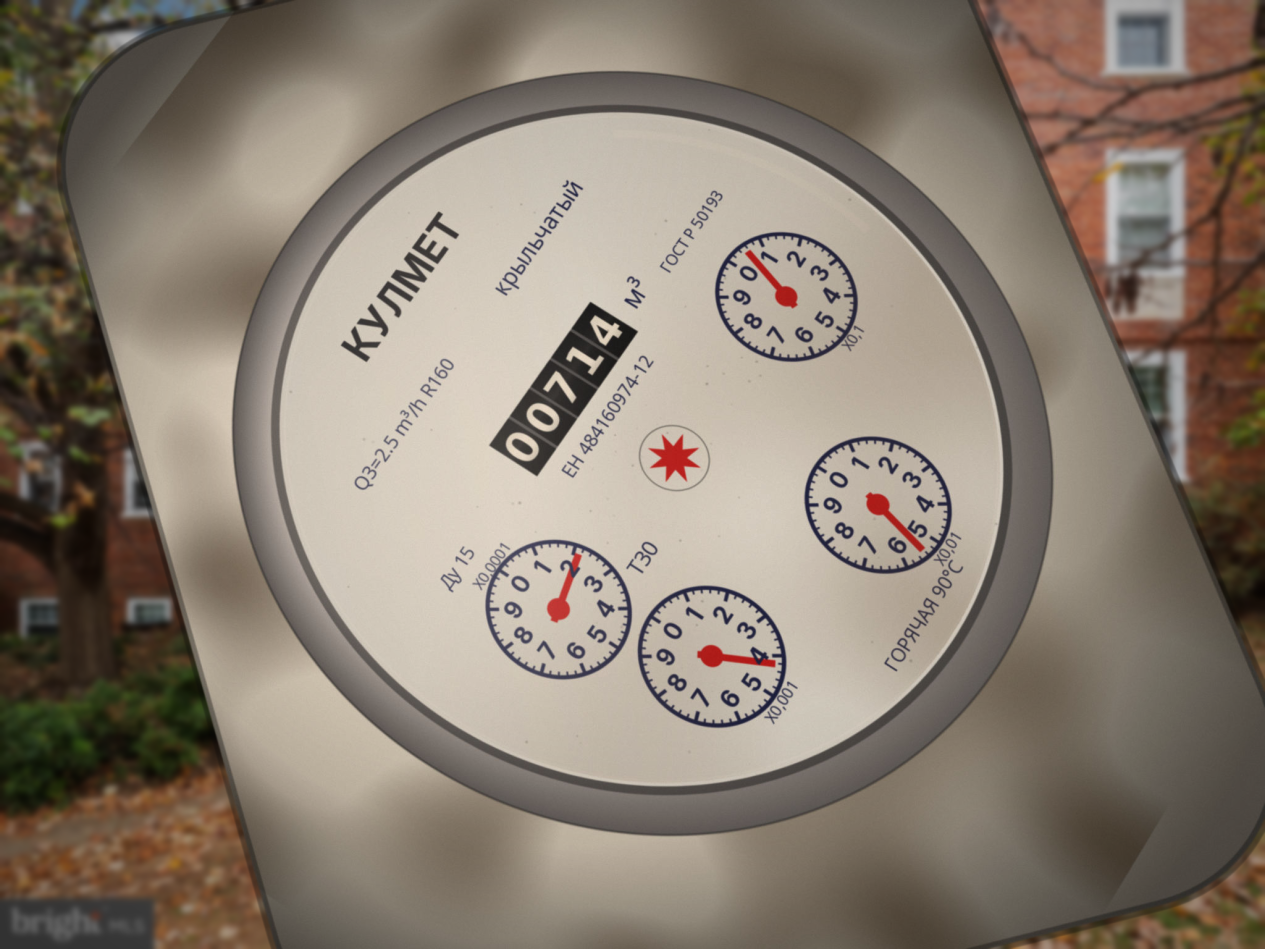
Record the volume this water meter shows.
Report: 714.0542 m³
